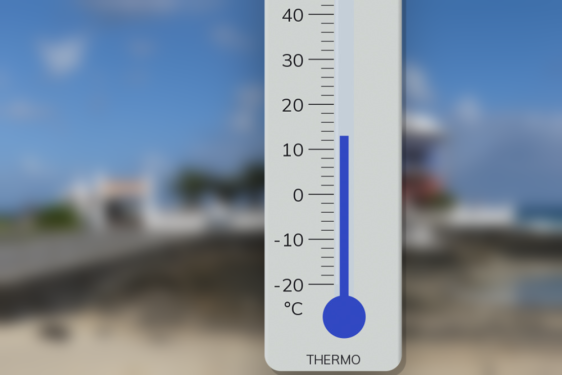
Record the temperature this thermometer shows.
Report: 13 °C
